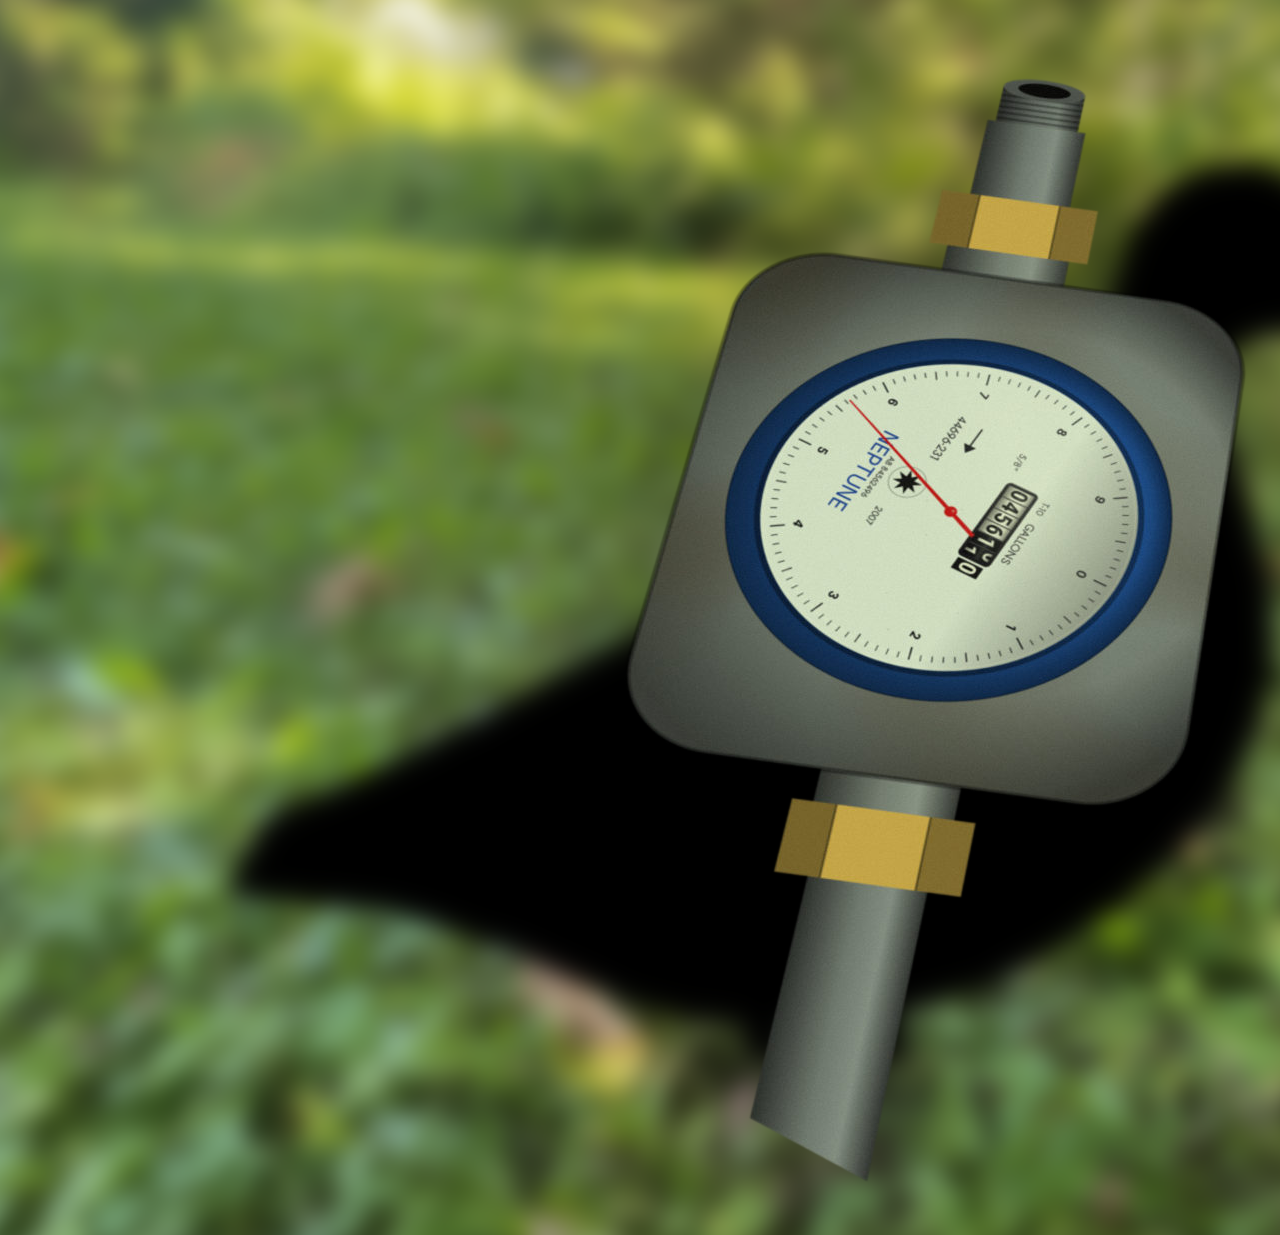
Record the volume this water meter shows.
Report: 456105.6 gal
